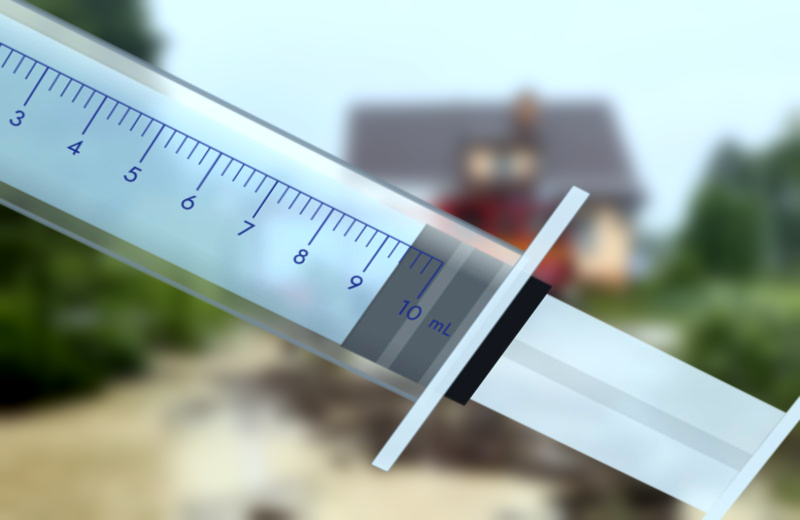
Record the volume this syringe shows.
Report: 9.4 mL
